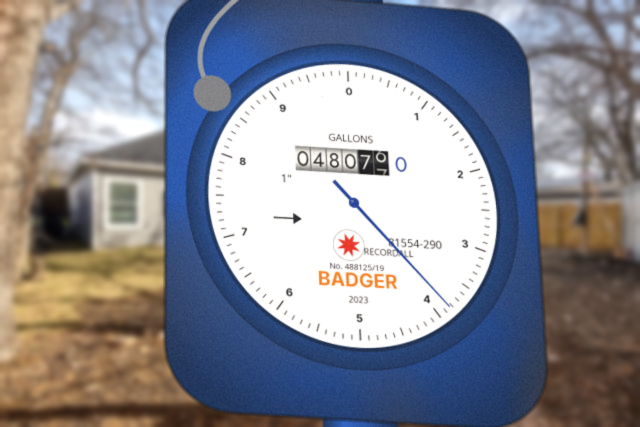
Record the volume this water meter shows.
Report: 480763.8 gal
